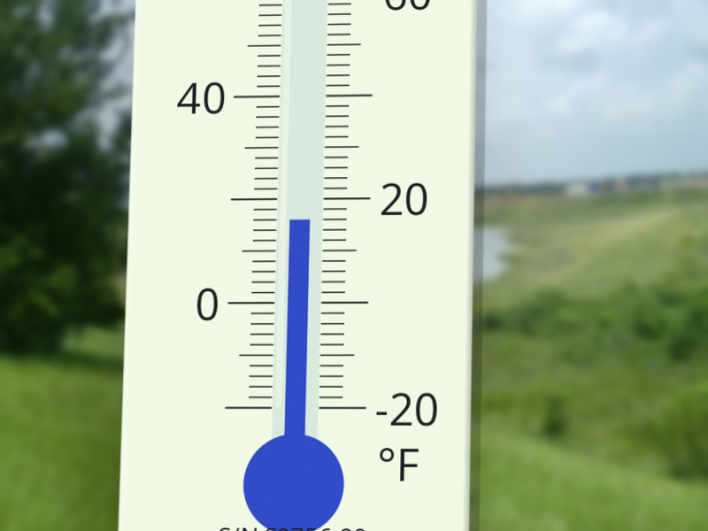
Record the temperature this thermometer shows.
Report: 16 °F
